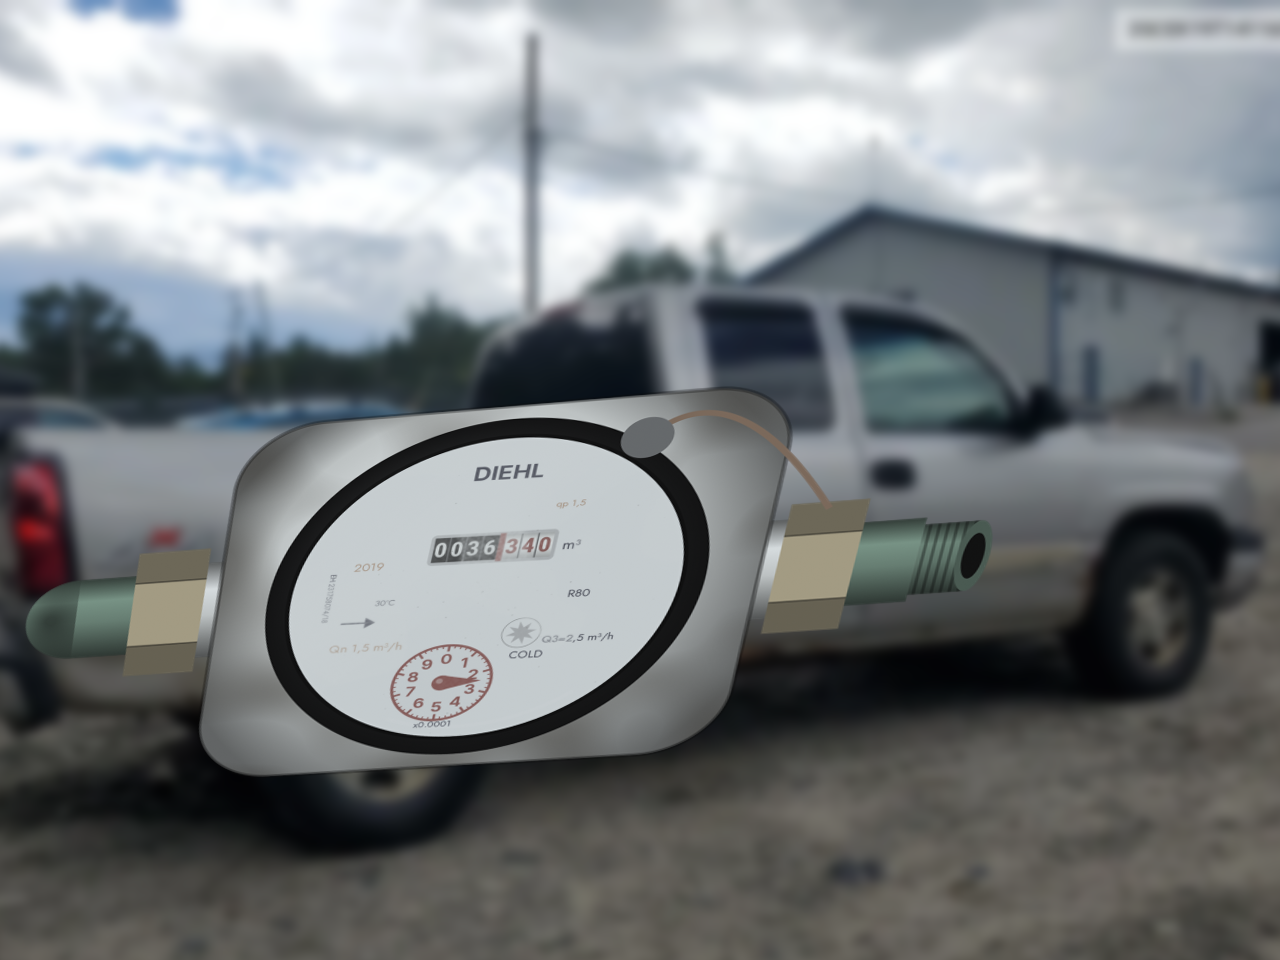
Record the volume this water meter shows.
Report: 36.3402 m³
